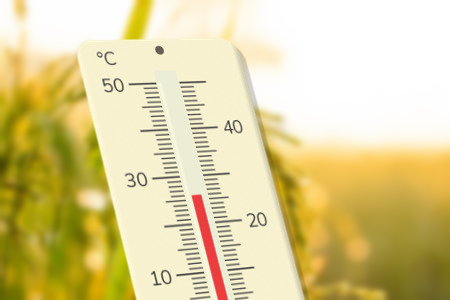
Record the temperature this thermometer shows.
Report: 26 °C
